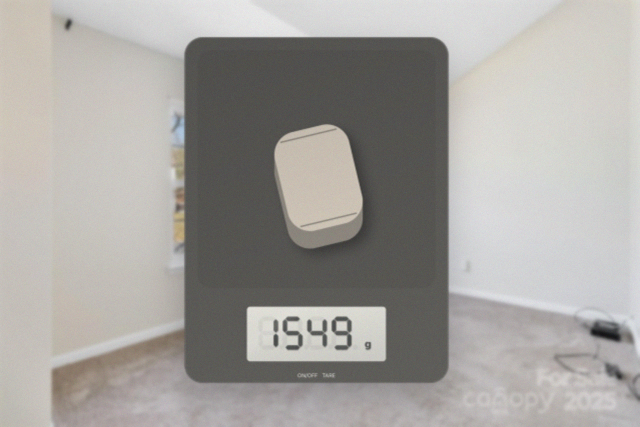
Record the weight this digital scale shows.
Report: 1549 g
